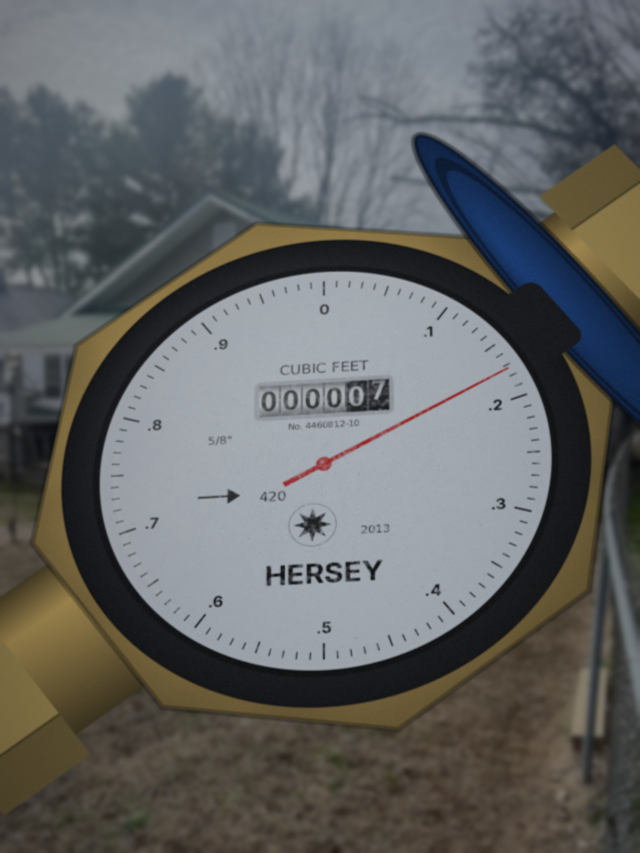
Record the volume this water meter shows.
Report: 7.17 ft³
